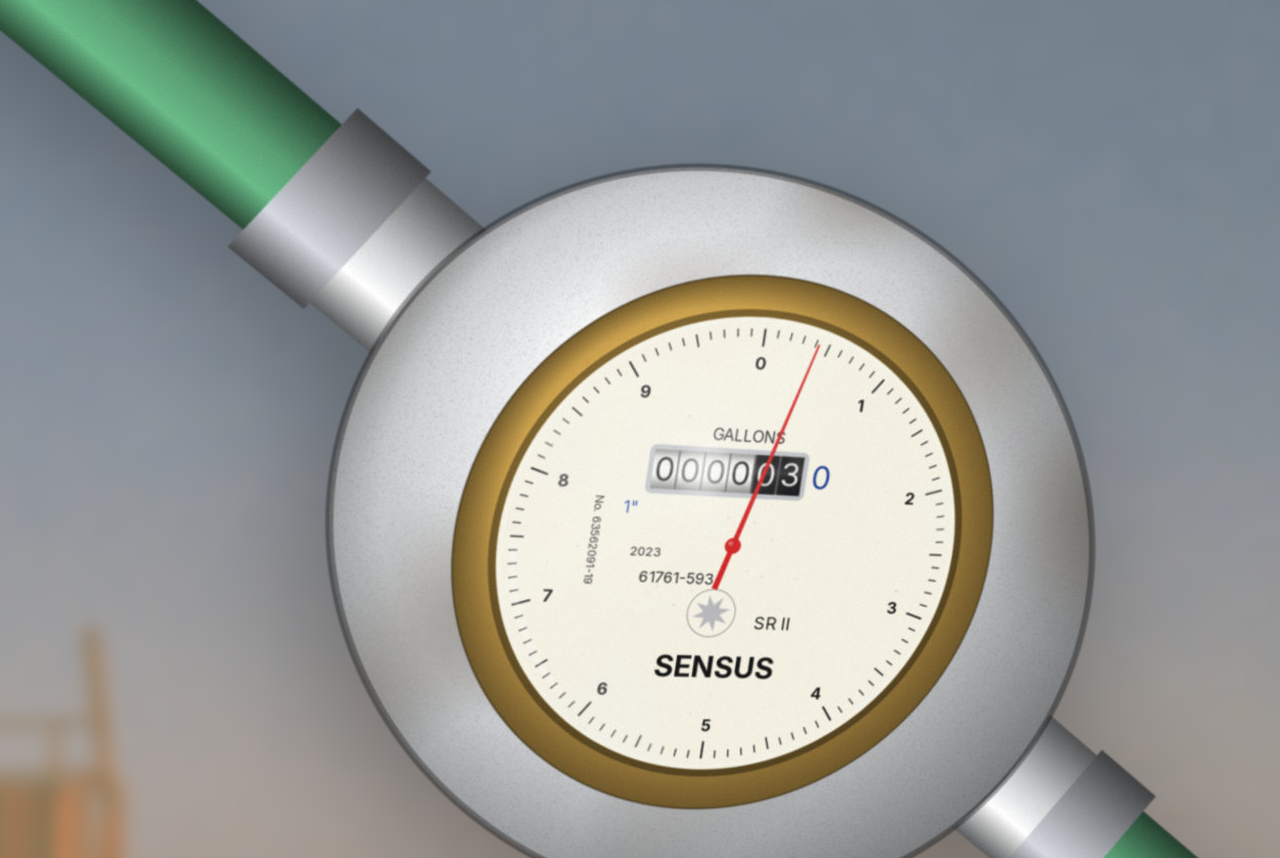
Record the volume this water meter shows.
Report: 30.4 gal
